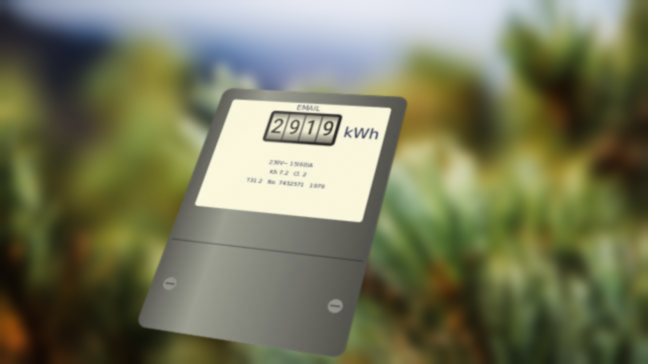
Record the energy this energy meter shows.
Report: 2919 kWh
